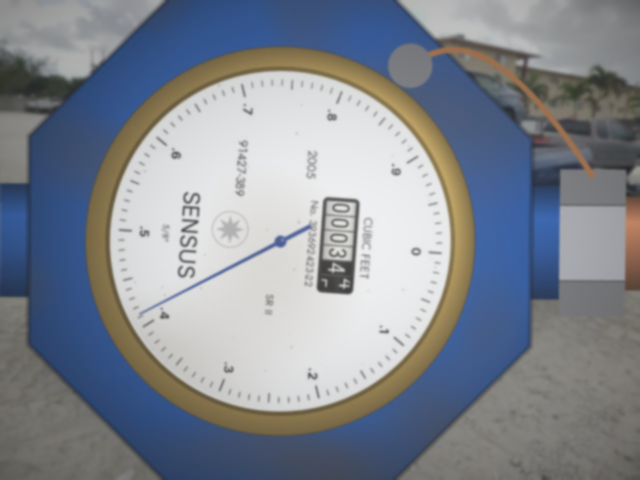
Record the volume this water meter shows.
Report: 344.41 ft³
